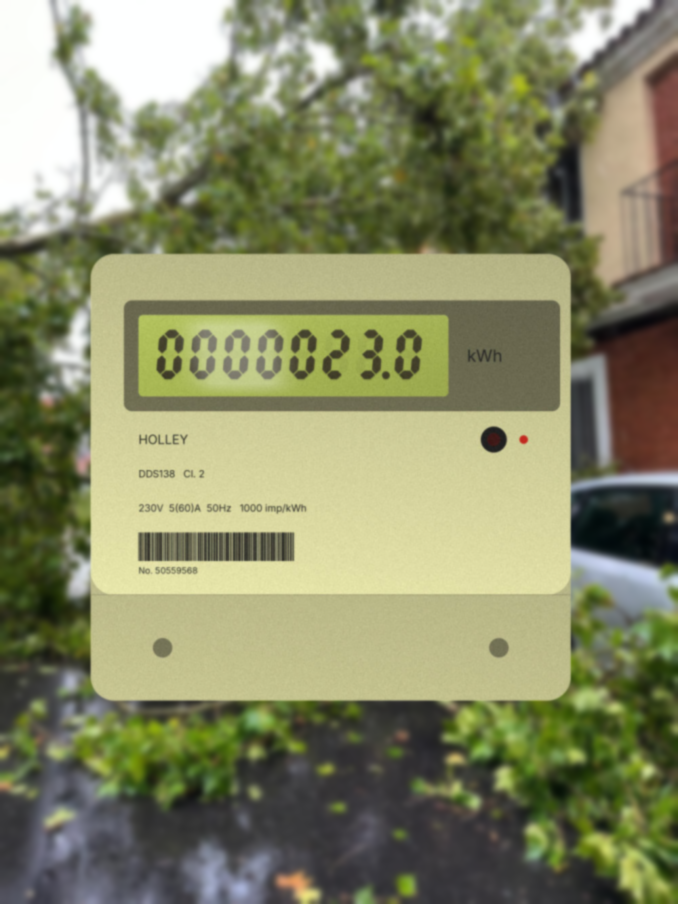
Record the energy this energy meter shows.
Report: 23.0 kWh
